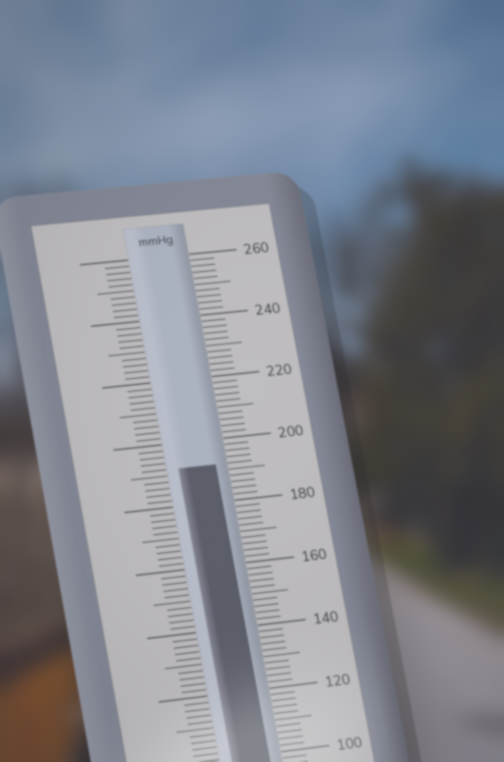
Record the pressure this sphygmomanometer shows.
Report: 192 mmHg
